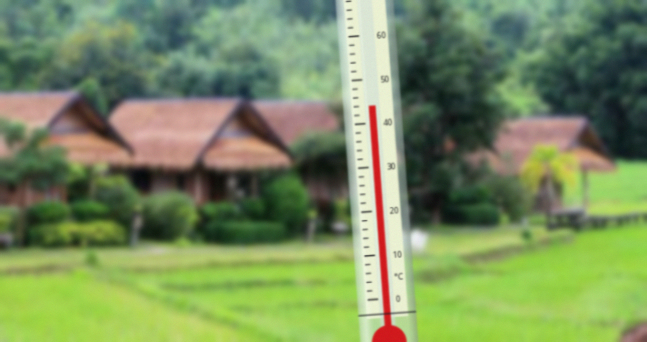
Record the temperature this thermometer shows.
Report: 44 °C
